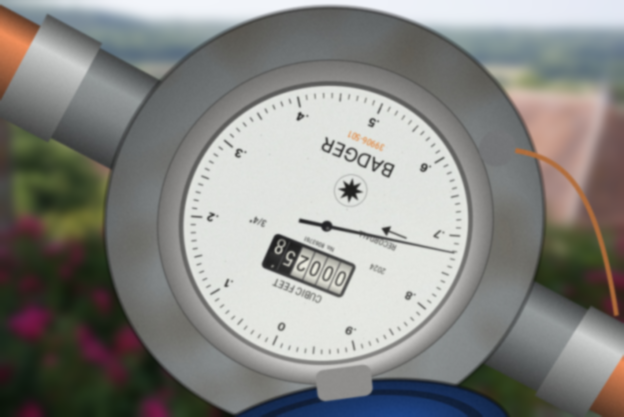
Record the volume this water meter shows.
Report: 257.72 ft³
